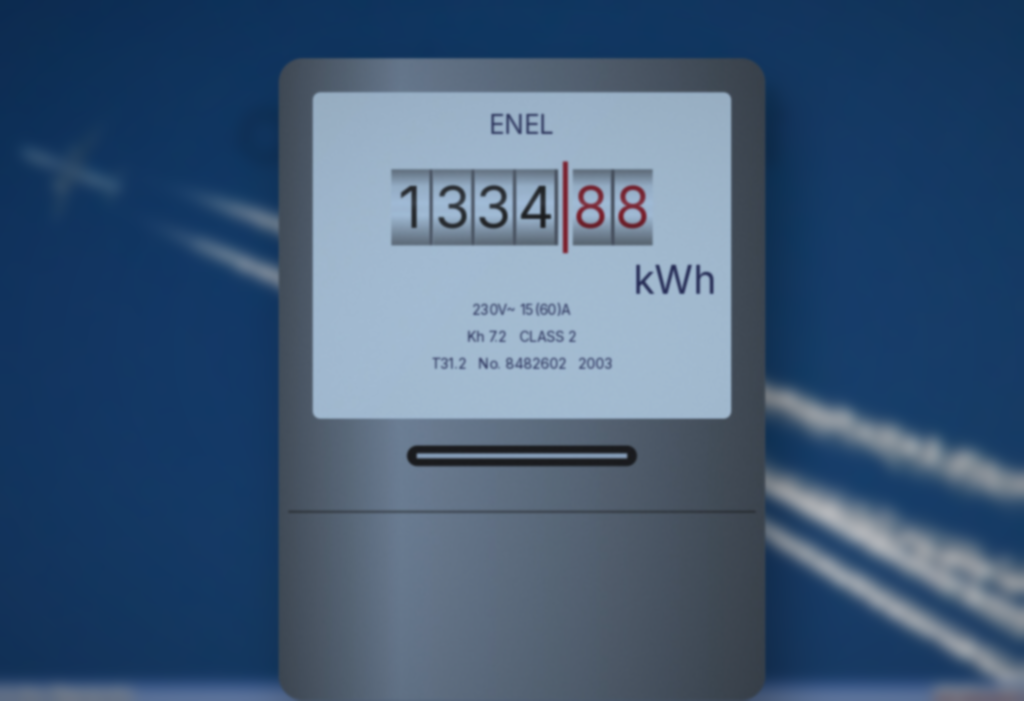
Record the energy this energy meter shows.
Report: 1334.88 kWh
